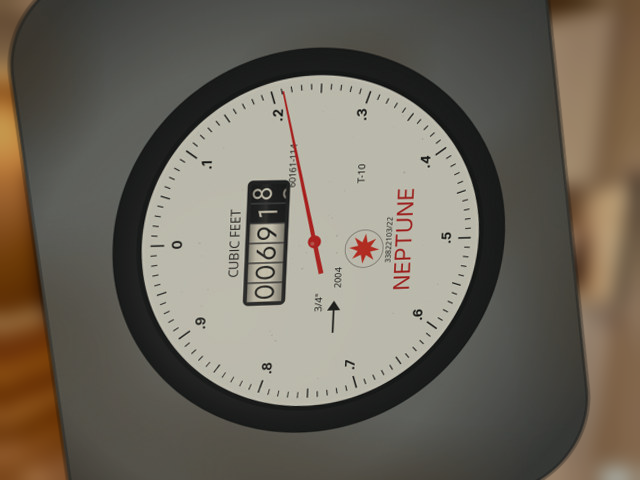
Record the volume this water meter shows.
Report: 6918.21 ft³
